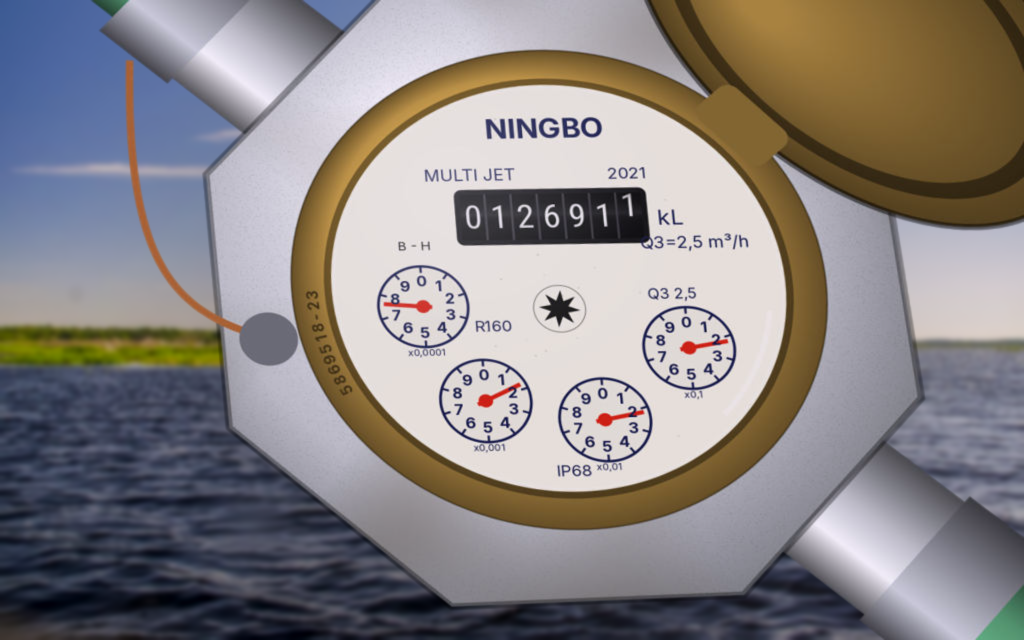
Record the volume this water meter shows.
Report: 126911.2217 kL
